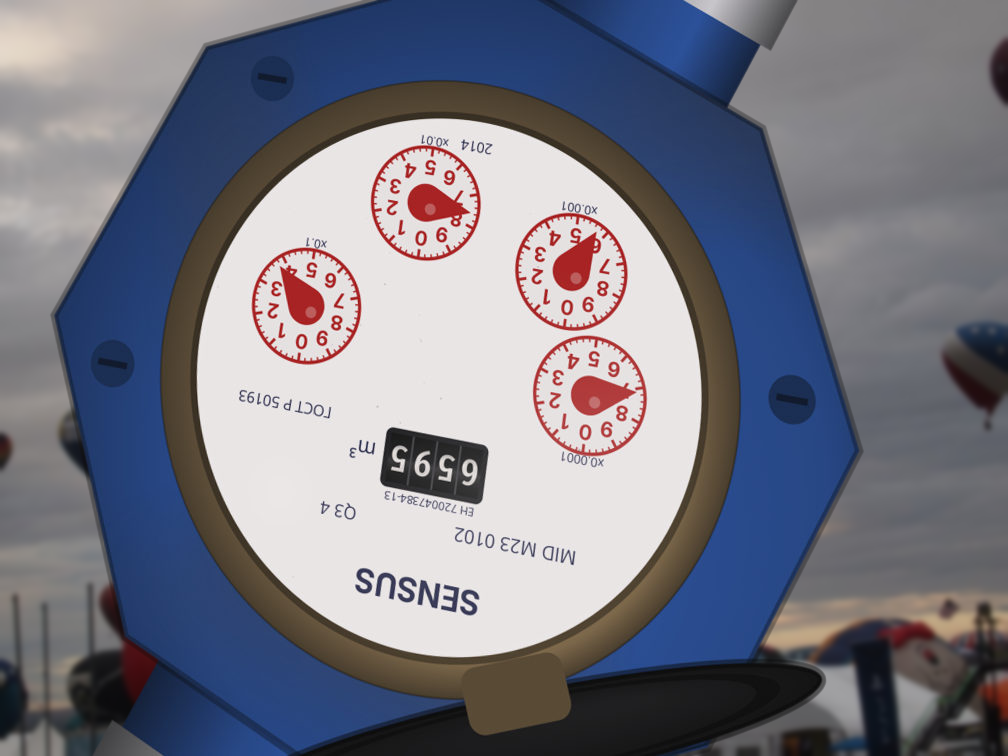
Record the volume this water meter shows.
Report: 6595.3757 m³
